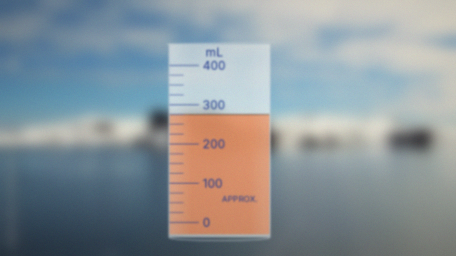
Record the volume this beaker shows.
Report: 275 mL
